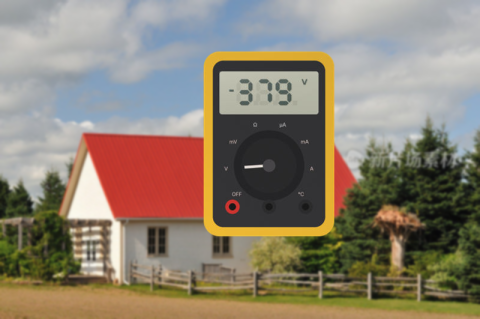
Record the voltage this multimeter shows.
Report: -379 V
